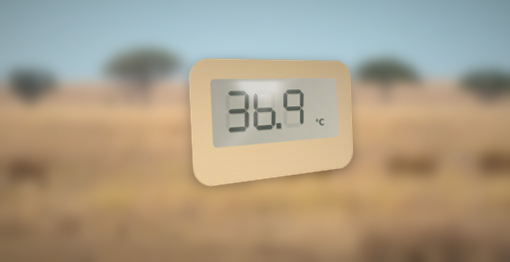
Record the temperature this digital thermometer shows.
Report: 36.9 °C
